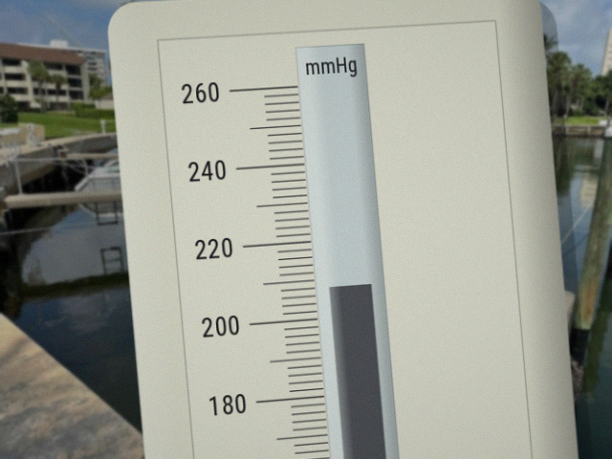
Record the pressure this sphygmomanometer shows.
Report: 208 mmHg
